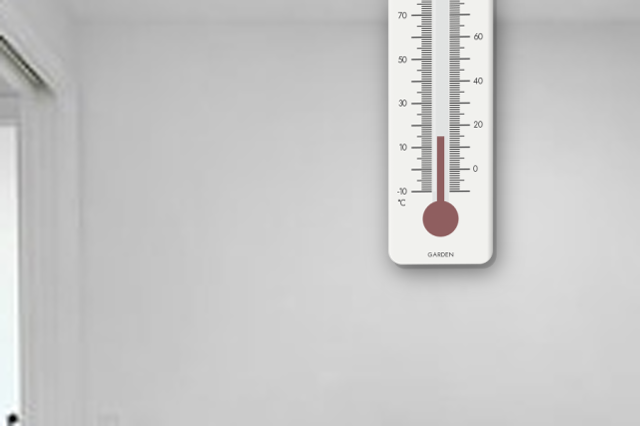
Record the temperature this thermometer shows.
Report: 15 °C
